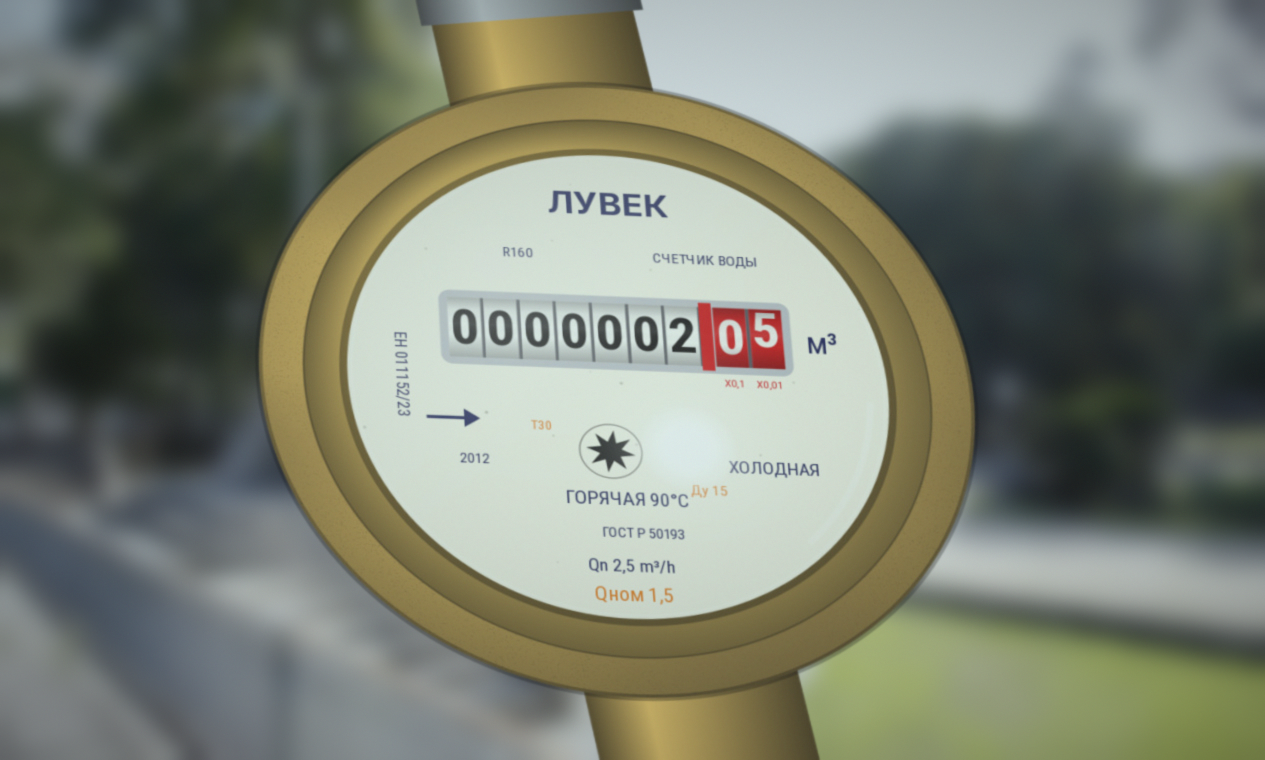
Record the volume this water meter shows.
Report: 2.05 m³
